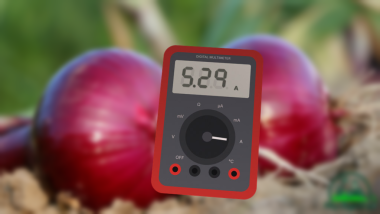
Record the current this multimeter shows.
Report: 5.29 A
